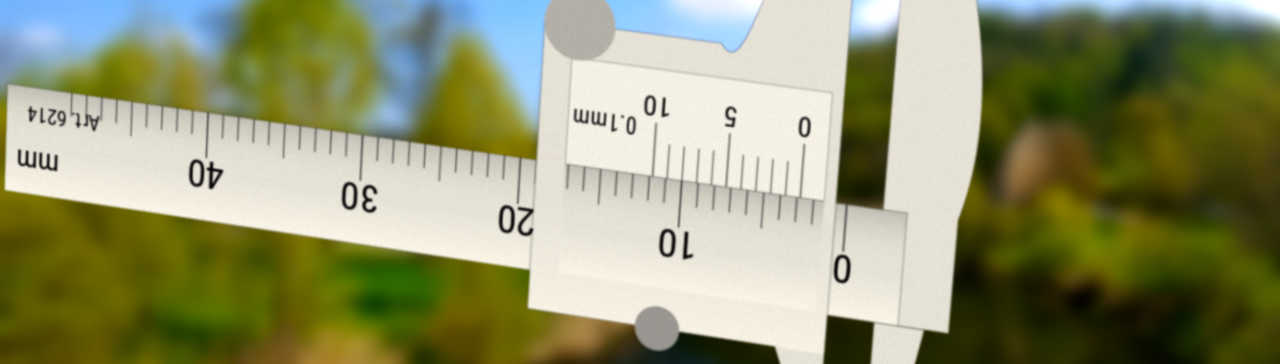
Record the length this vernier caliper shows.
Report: 2.8 mm
